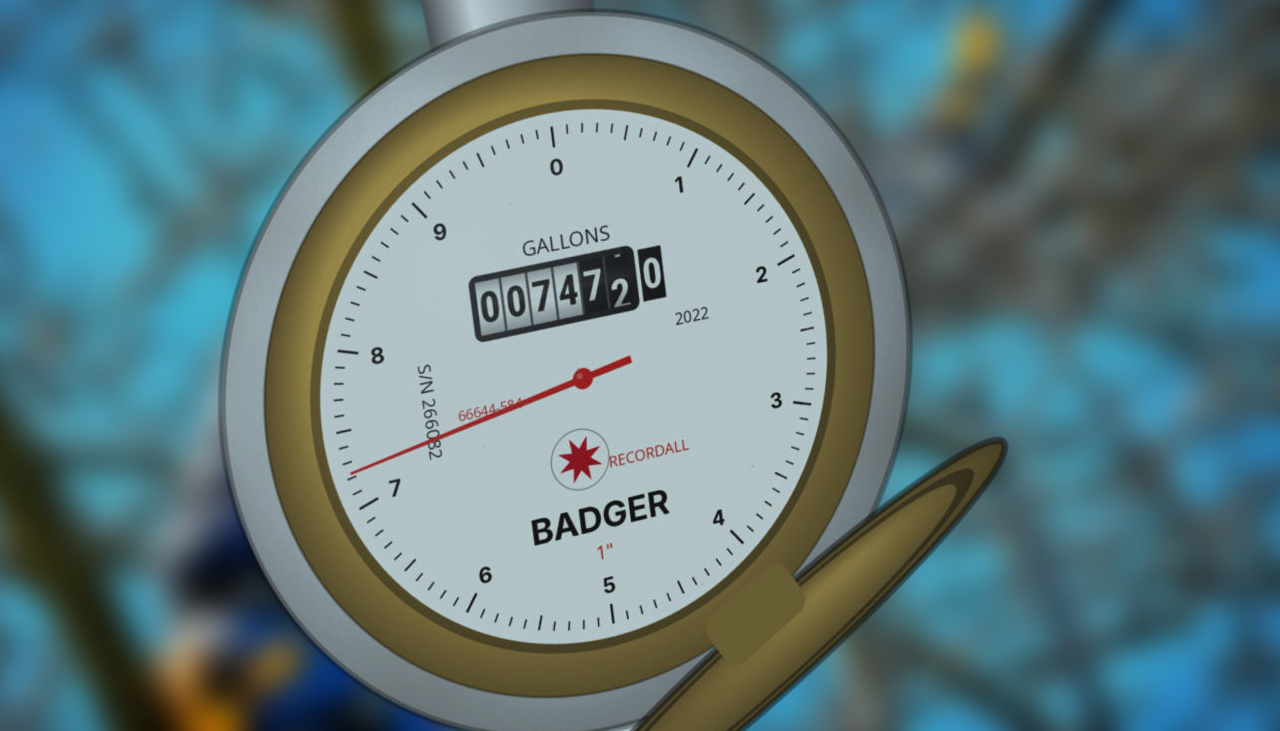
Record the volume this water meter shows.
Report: 74717.2 gal
